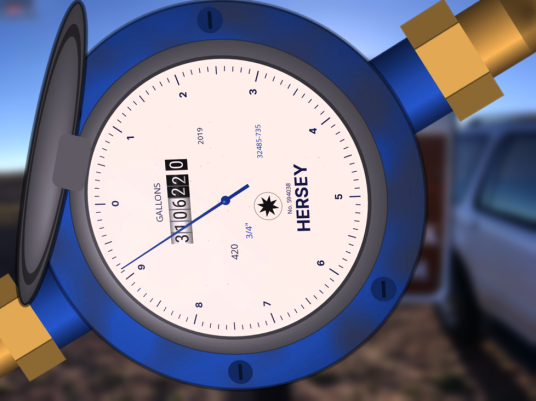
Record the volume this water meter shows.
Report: 3106219.1 gal
